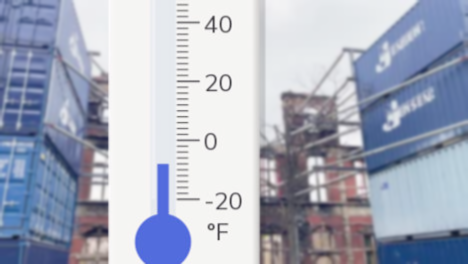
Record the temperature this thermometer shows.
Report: -8 °F
